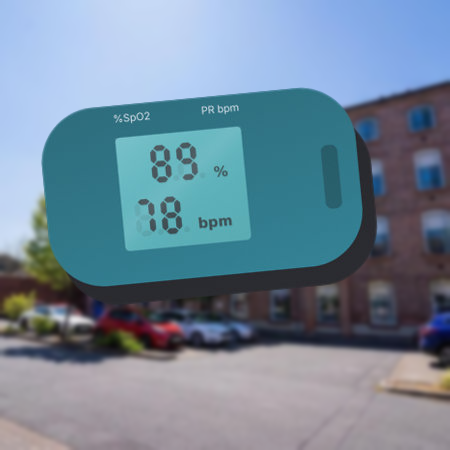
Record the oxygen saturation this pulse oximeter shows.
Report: 89 %
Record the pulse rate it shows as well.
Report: 78 bpm
